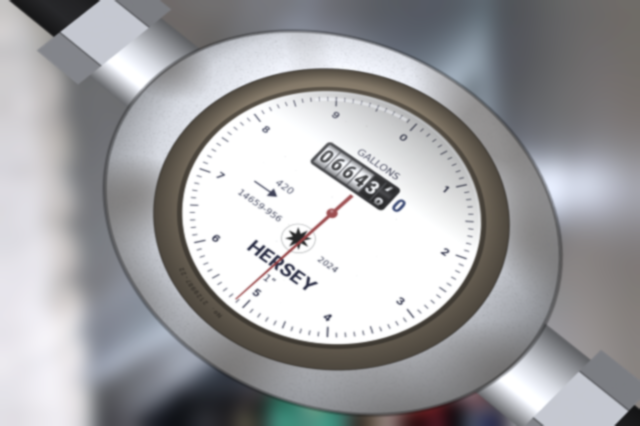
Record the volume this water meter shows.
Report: 664375.1 gal
